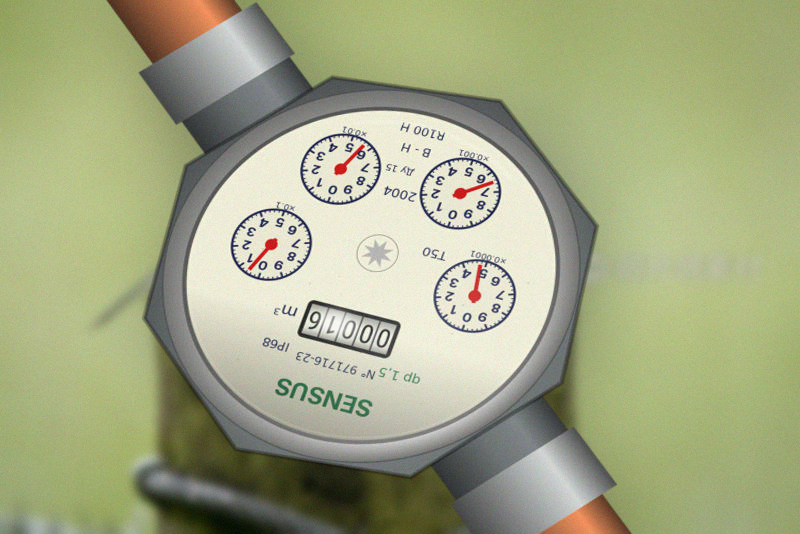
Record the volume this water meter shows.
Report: 16.0564 m³
